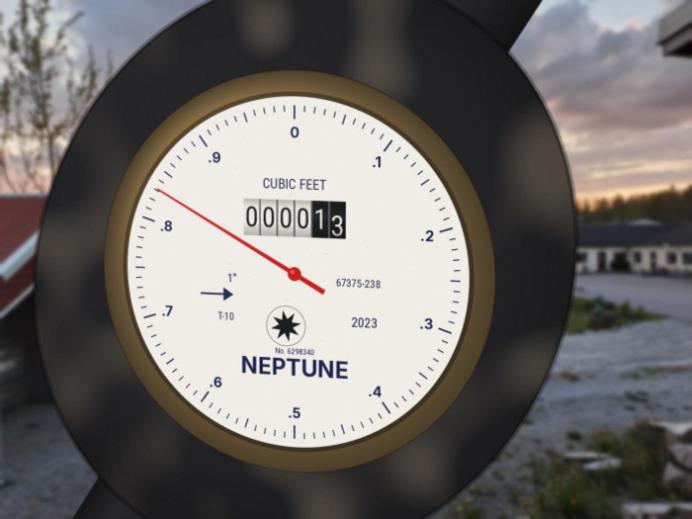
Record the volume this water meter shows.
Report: 12.83 ft³
